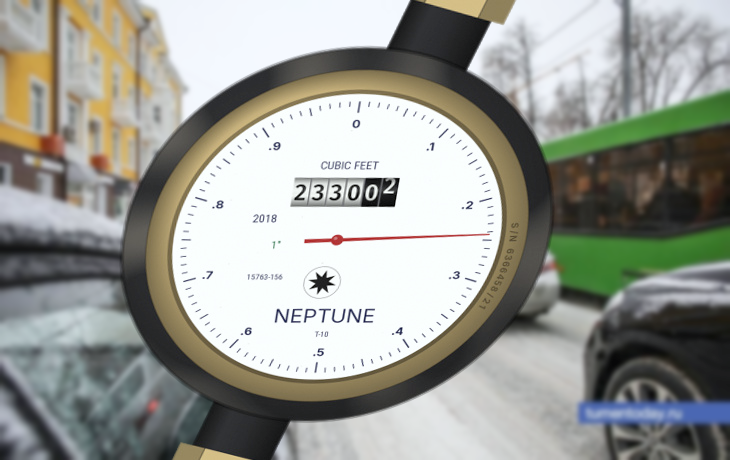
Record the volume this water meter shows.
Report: 233002.24 ft³
